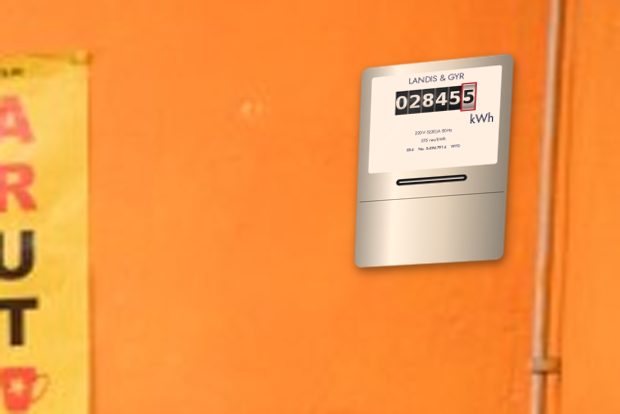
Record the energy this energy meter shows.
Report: 2845.5 kWh
